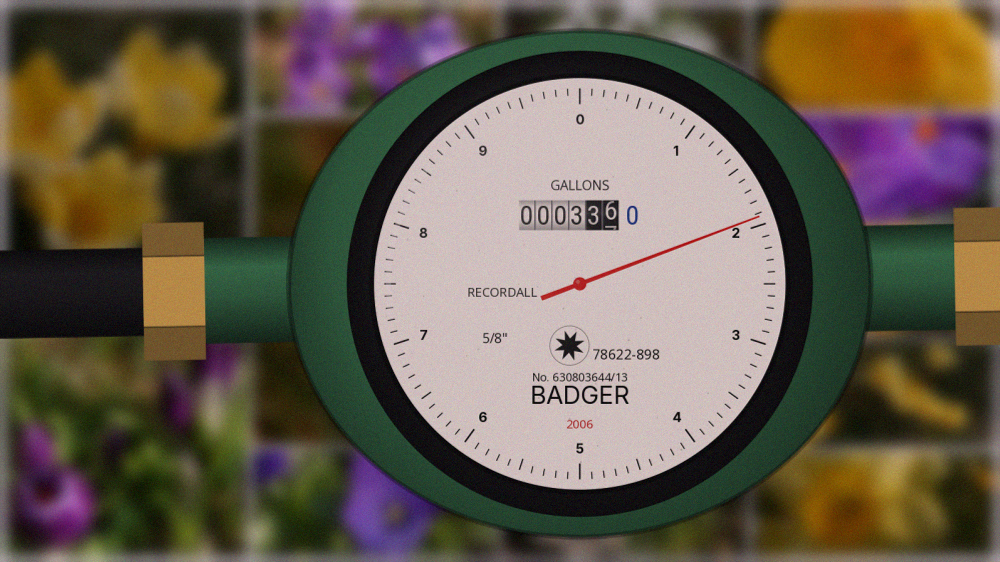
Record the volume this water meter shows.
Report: 3361.9 gal
